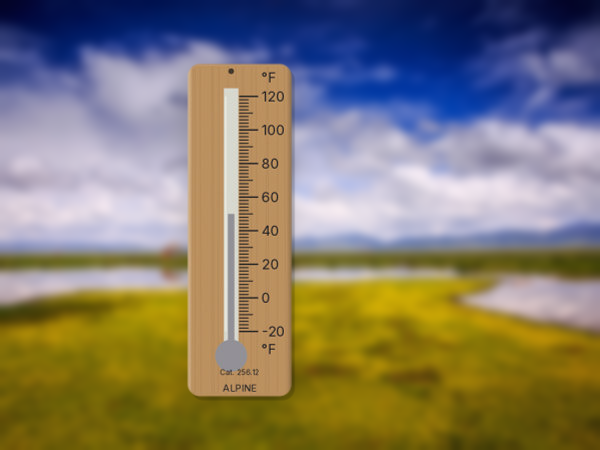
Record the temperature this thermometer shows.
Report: 50 °F
